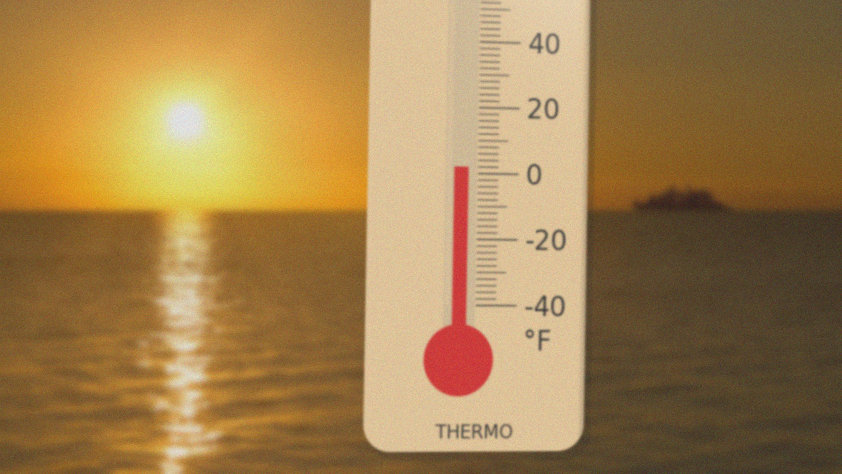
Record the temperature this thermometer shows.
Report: 2 °F
